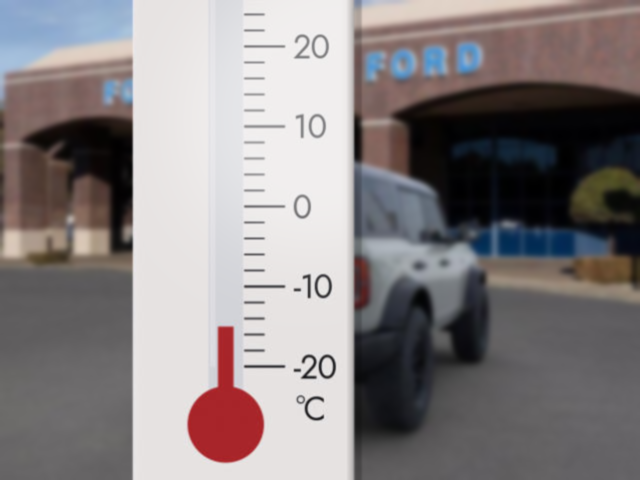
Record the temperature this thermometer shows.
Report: -15 °C
